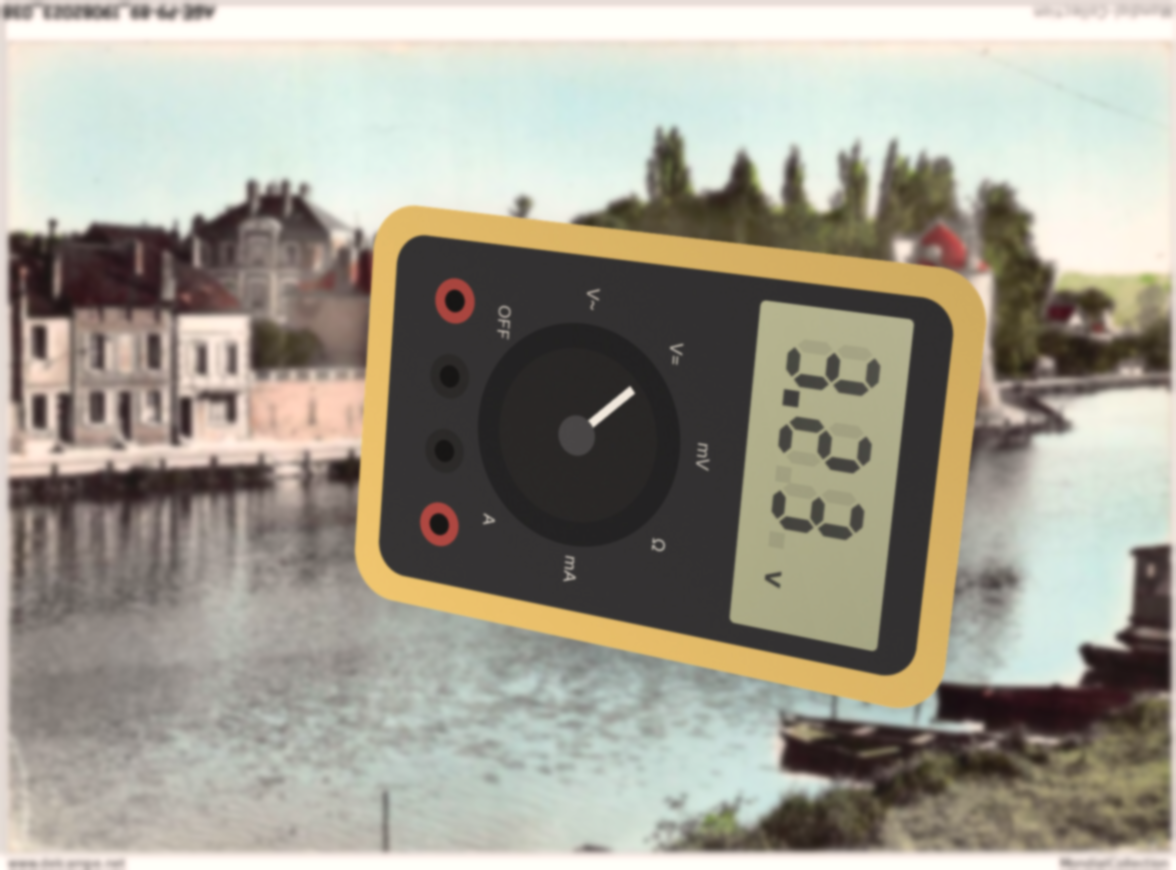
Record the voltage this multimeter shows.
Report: 3.23 V
